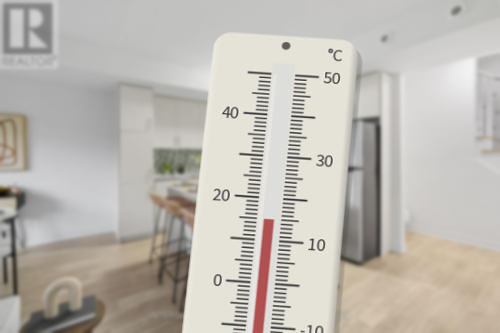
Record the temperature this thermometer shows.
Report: 15 °C
